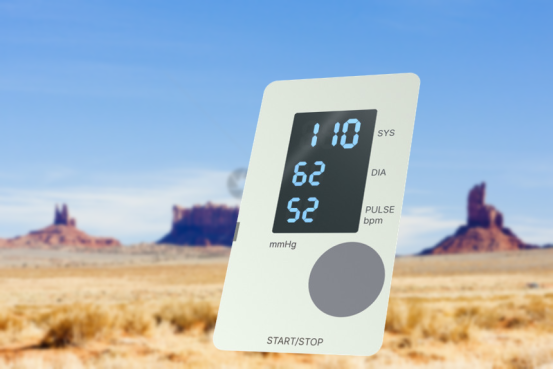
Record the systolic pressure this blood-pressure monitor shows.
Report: 110 mmHg
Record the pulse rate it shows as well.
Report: 52 bpm
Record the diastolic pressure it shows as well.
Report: 62 mmHg
